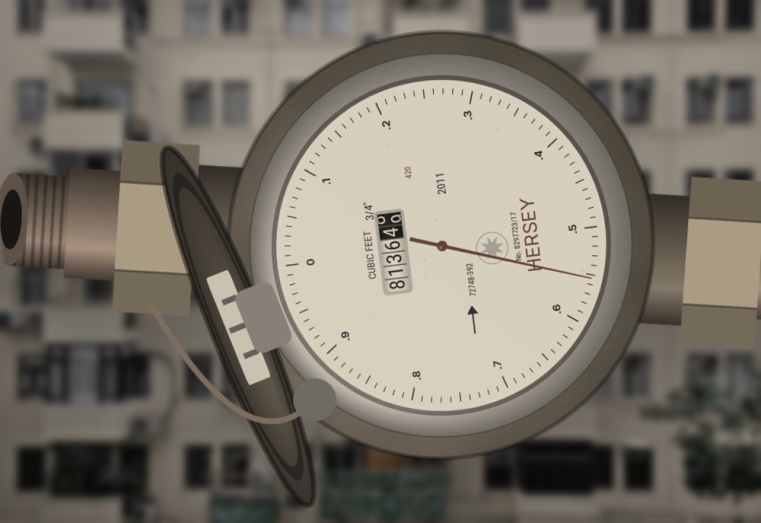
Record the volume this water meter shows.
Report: 813648.55 ft³
